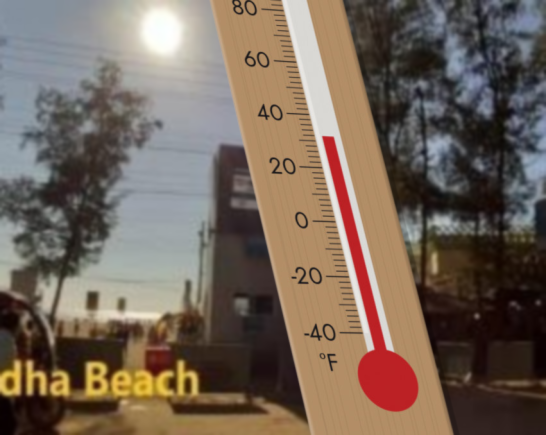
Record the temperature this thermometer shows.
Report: 32 °F
